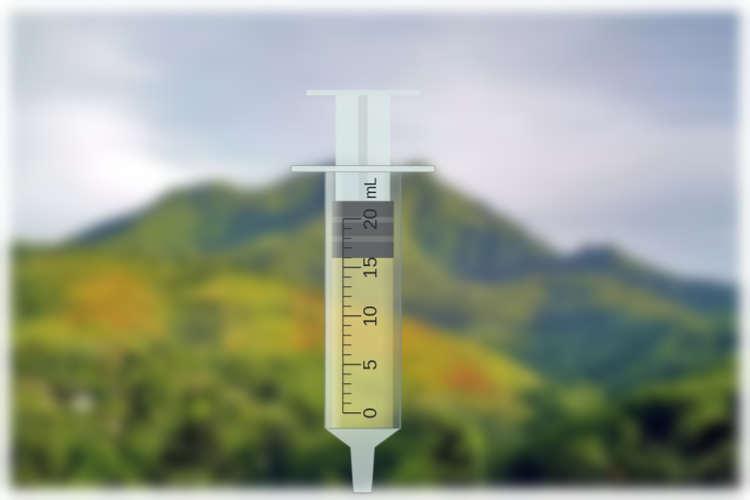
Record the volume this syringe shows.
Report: 16 mL
